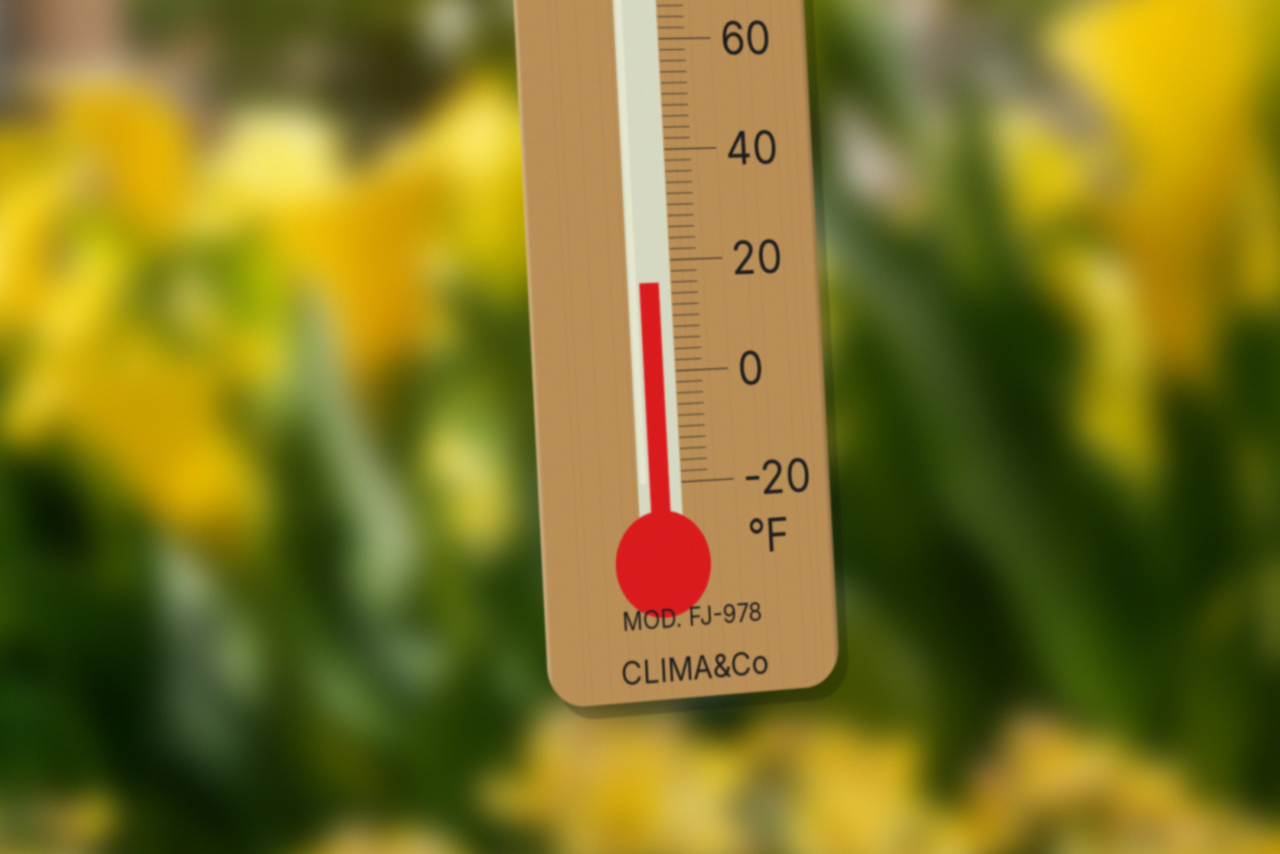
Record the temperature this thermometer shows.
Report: 16 °F
